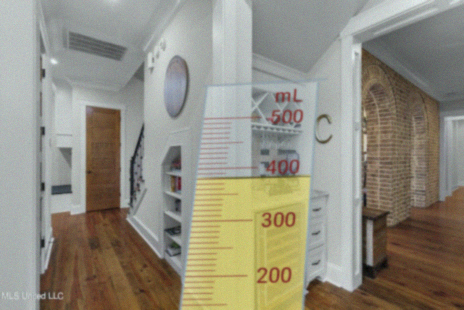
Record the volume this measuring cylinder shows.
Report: 380 mL
